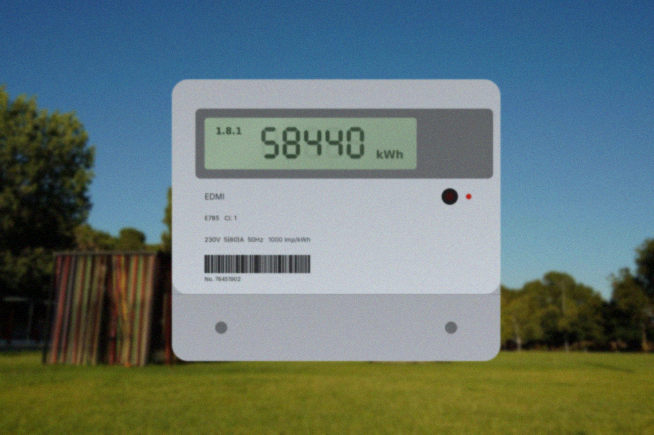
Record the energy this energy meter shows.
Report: 58440 kWh
